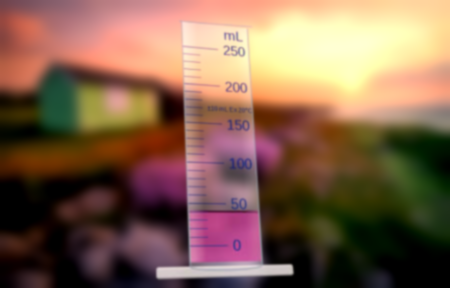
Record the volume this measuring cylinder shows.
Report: 40 mL
